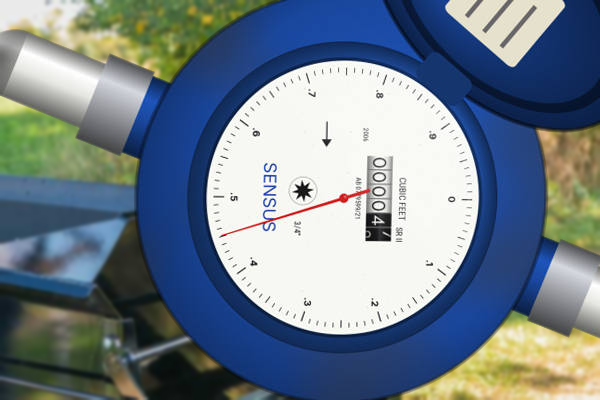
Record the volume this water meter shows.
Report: 47.45 ft³
